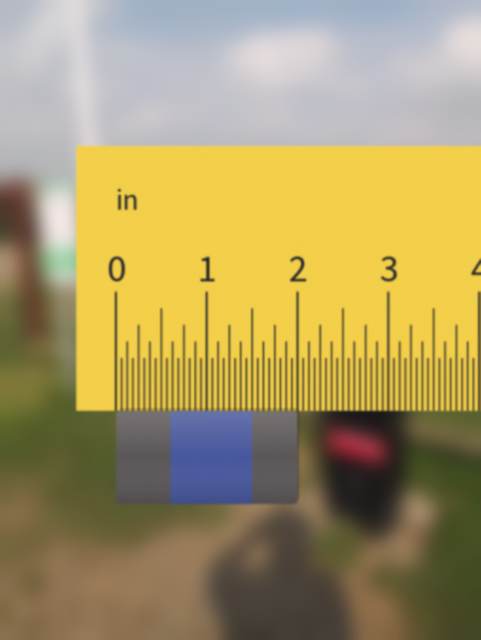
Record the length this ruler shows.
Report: 2 in
